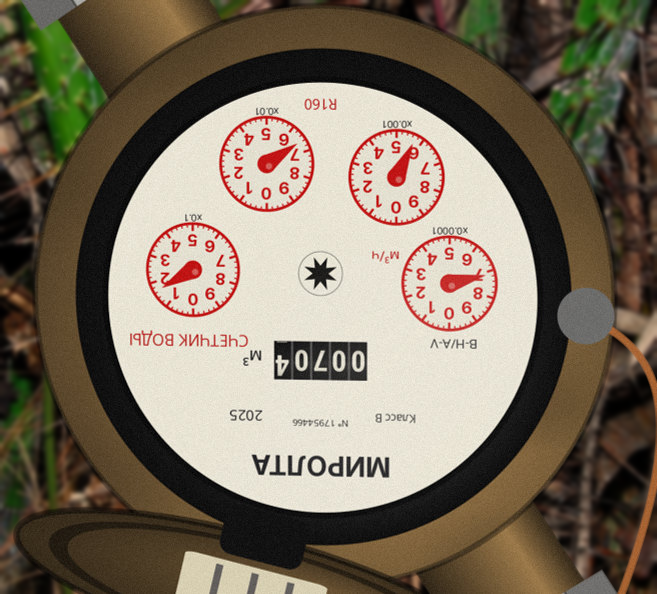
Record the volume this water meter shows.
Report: 704.1657 m³
